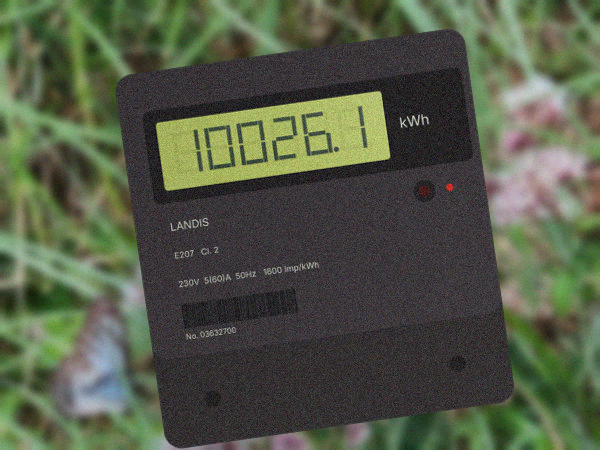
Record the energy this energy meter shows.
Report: 10026.1 kWh
